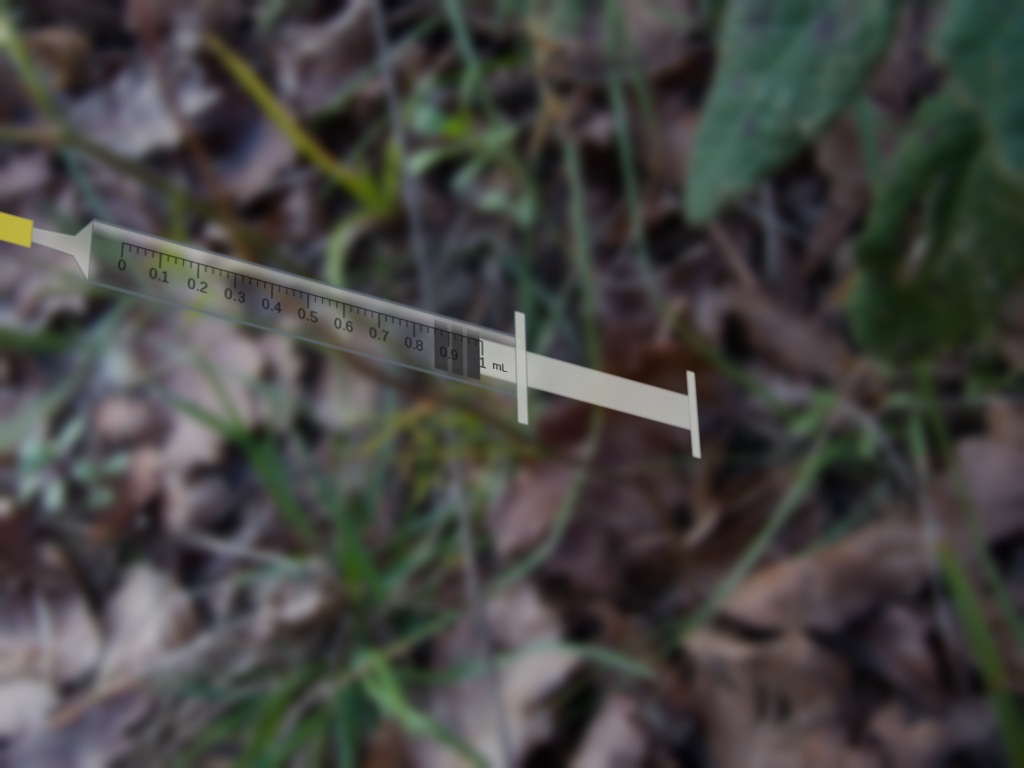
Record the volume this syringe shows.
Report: 0.86 mL
